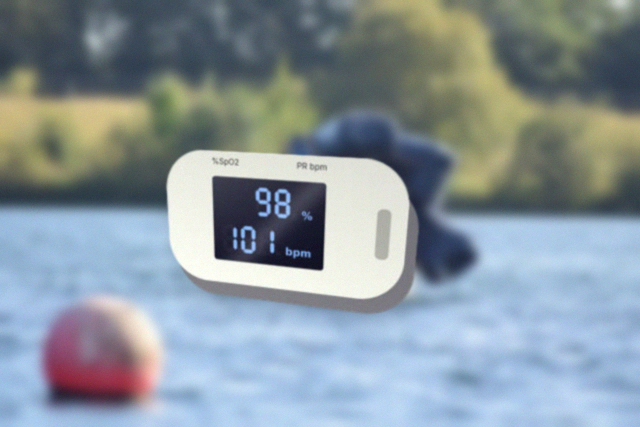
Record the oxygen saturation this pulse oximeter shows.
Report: 98 %
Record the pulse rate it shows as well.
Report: 101 bpm
